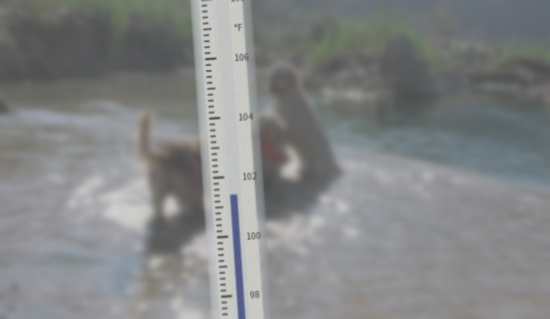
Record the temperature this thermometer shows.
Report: 101.4 °F
